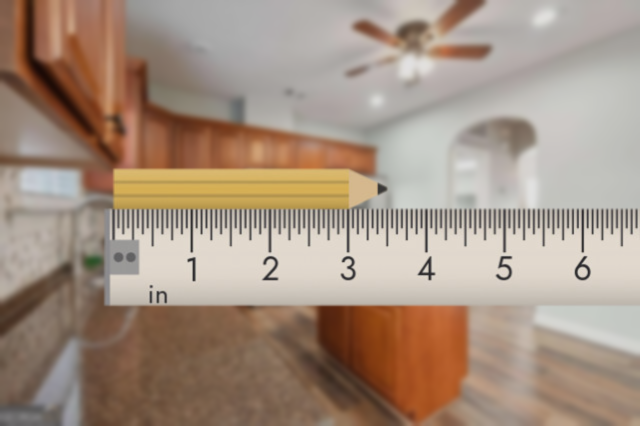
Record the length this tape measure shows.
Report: 3.5 in
